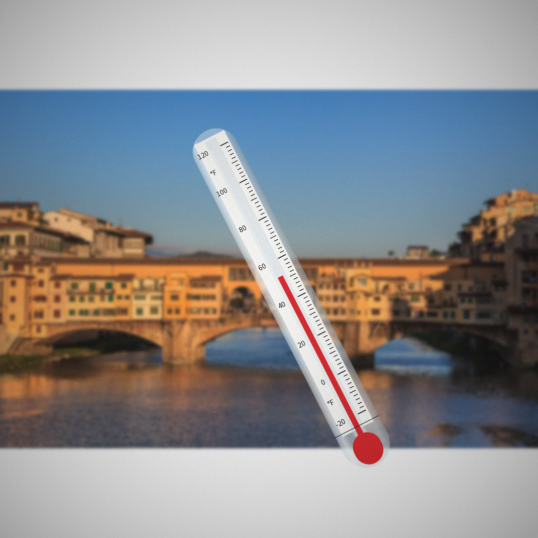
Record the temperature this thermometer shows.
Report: 52 °F
